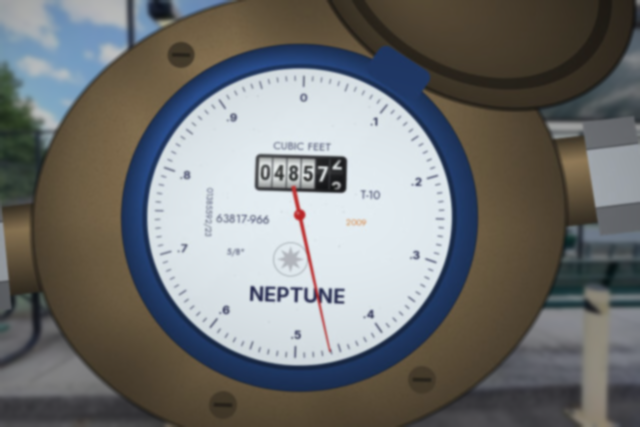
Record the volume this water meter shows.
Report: 48572.46 ft³
